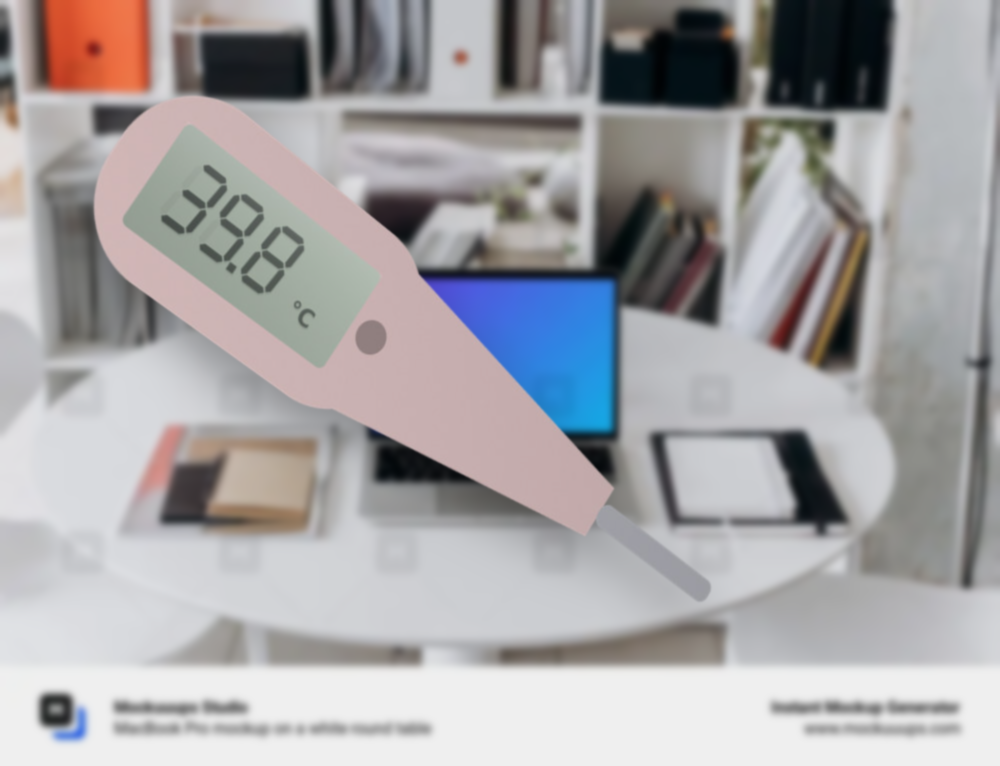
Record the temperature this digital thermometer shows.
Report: 39.8 °C
